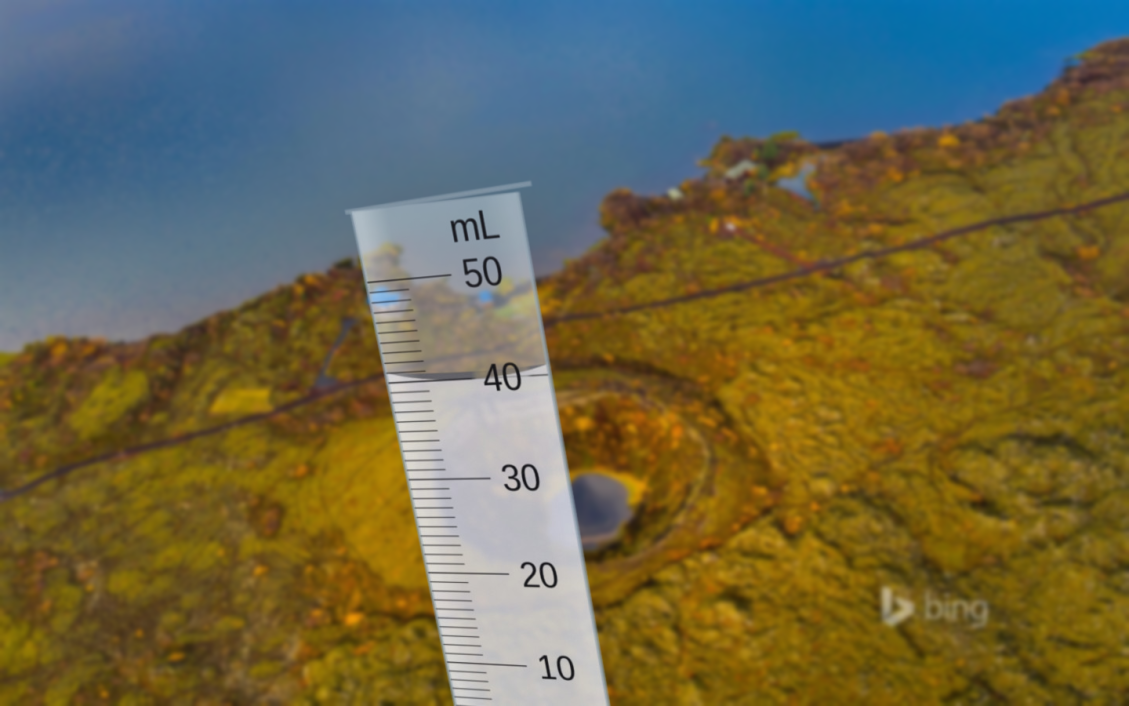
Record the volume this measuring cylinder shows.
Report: 40 mL
